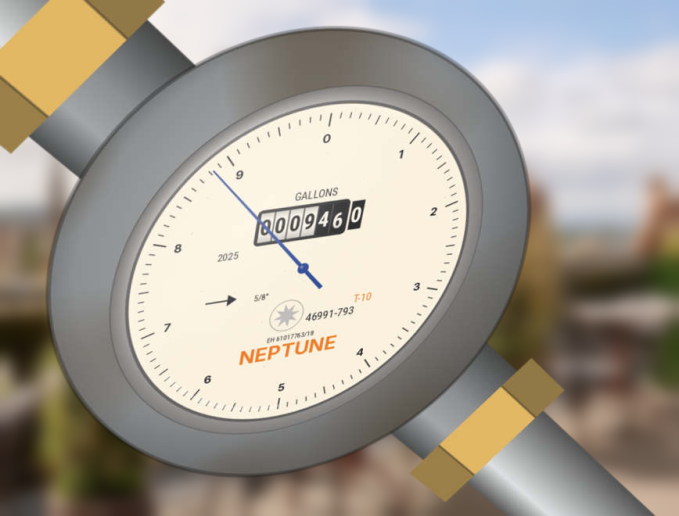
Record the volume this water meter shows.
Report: 9458.8 gal
